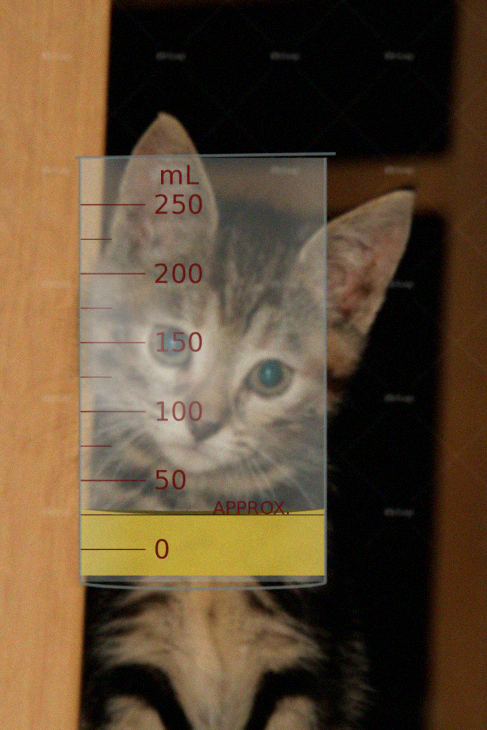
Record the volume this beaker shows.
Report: 25 mL
